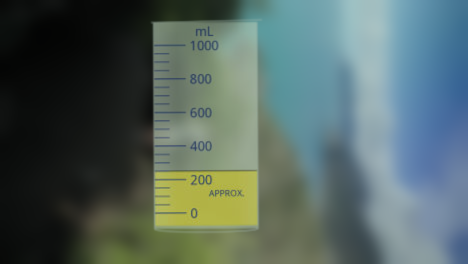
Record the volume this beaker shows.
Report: 250 mL
